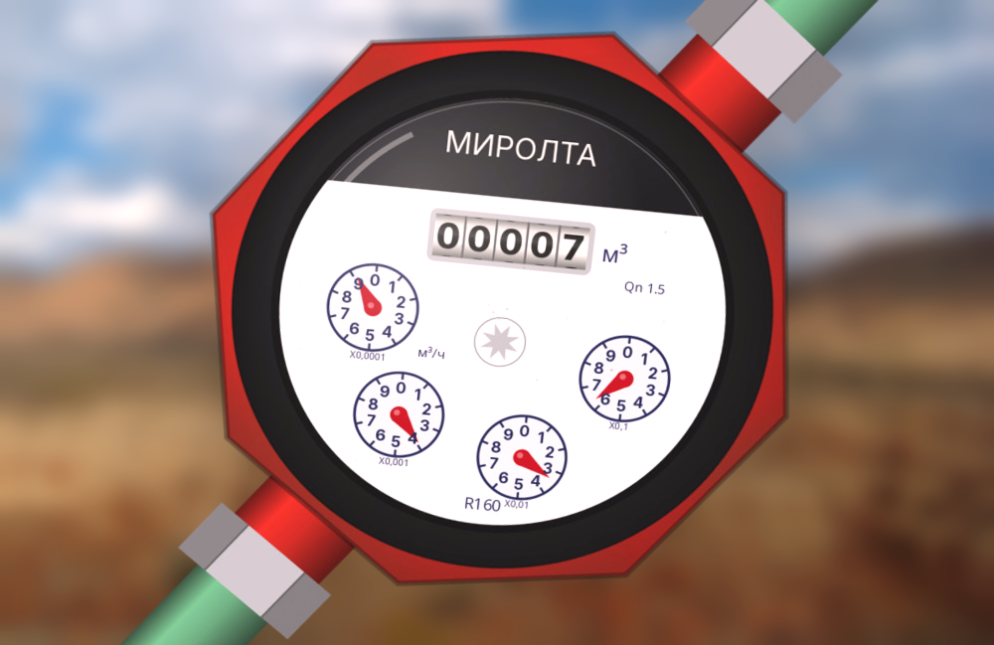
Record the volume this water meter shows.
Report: 7.6339 m³
